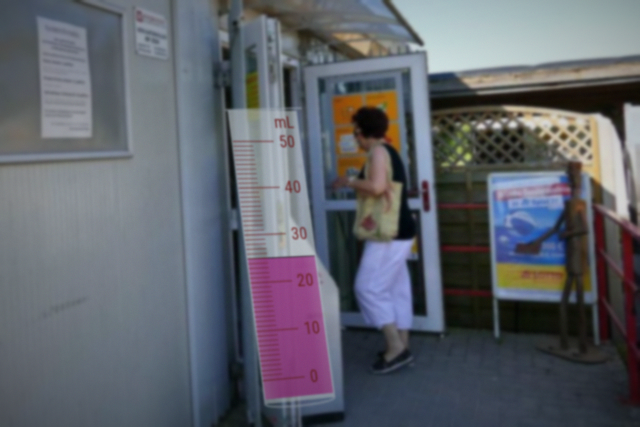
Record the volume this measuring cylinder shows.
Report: 25 mL
